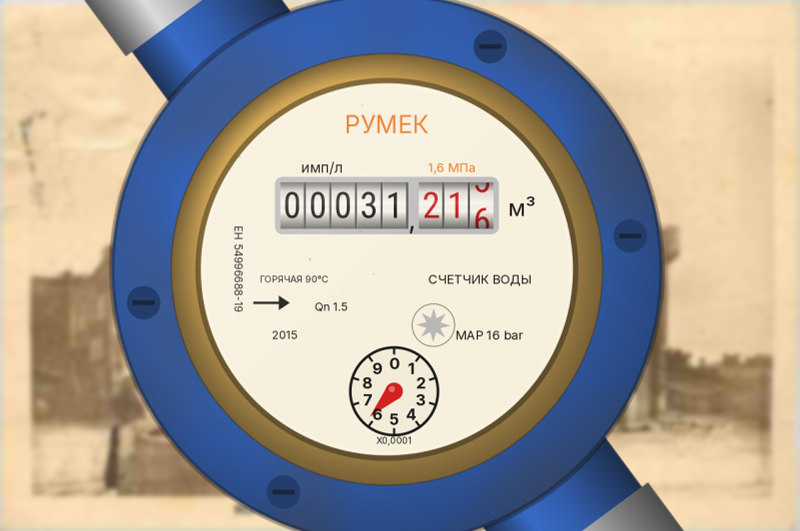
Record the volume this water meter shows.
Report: 31.2156 m³
